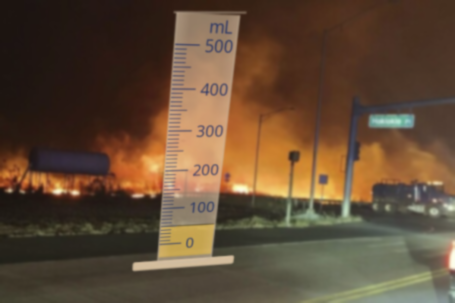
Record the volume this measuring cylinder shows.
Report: 50 mL
